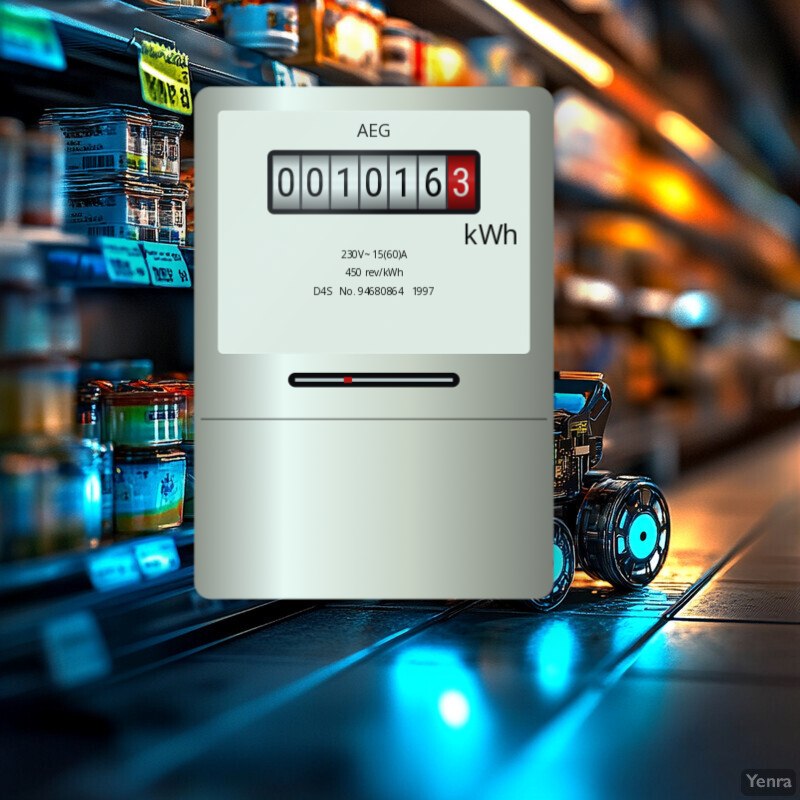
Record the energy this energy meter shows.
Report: 1016.3 kWh
